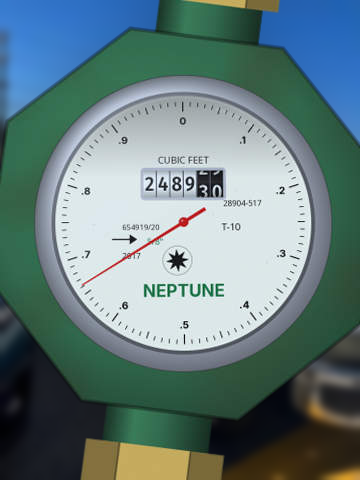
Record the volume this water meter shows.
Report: 248929.66 ft³
